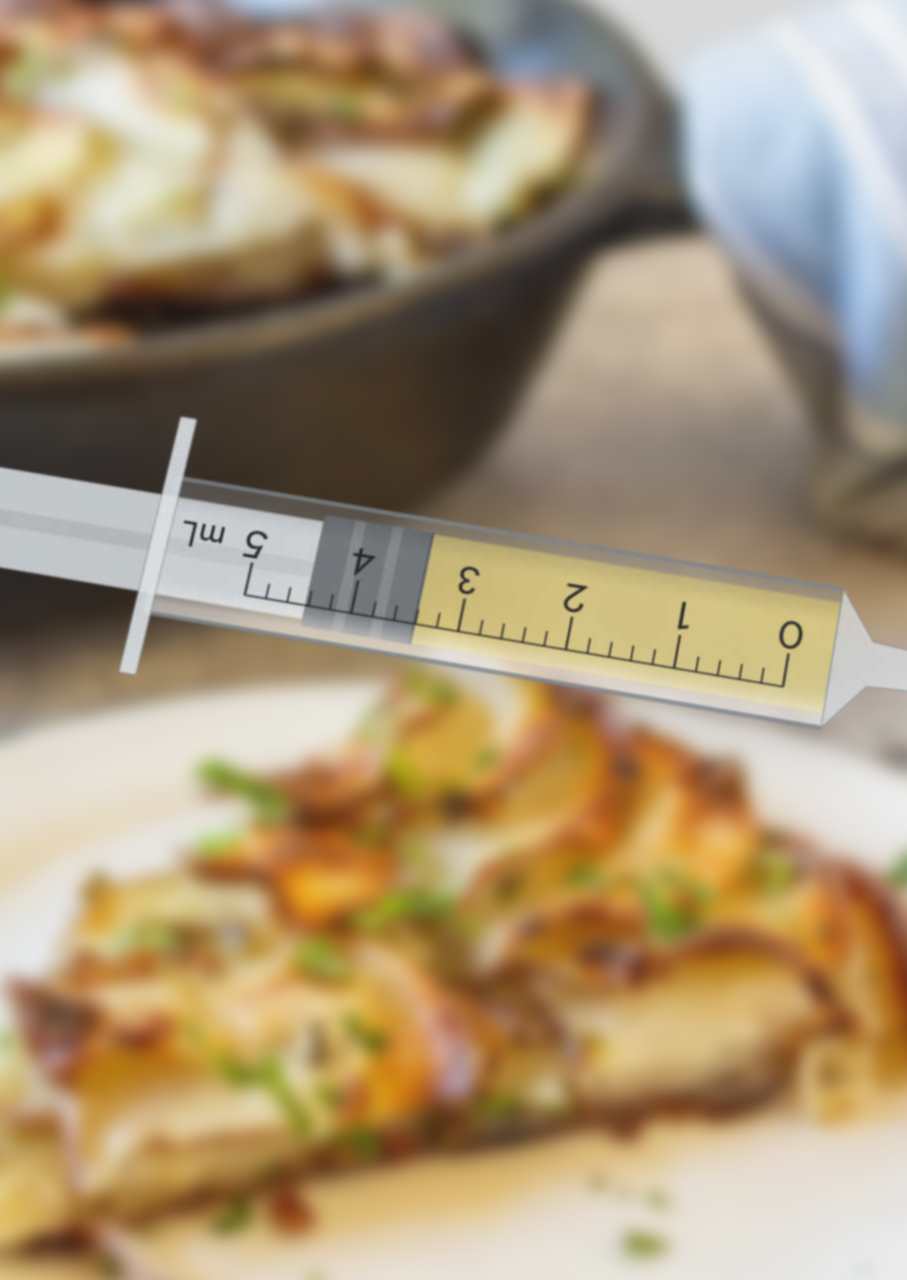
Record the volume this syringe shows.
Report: 3.4 mL
